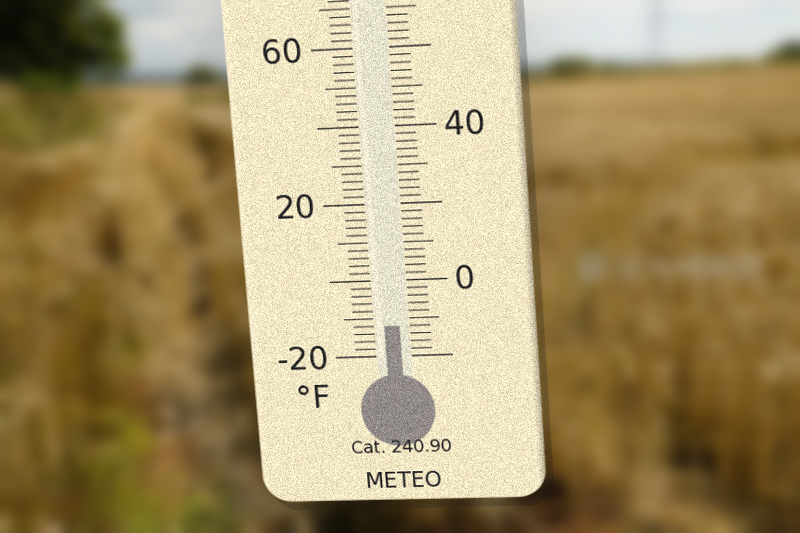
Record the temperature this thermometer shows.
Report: -12 °F
